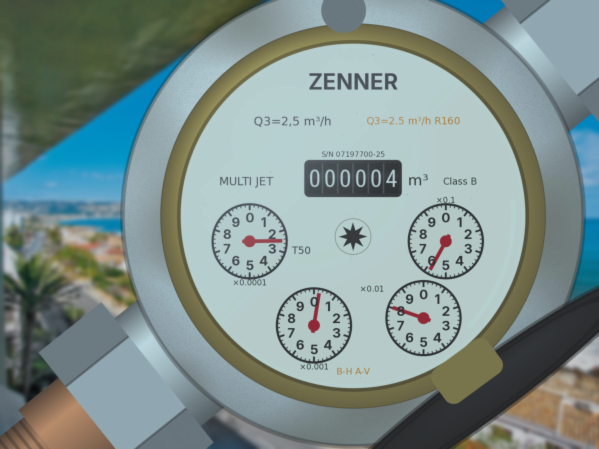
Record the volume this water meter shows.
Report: 4.5802 m³
